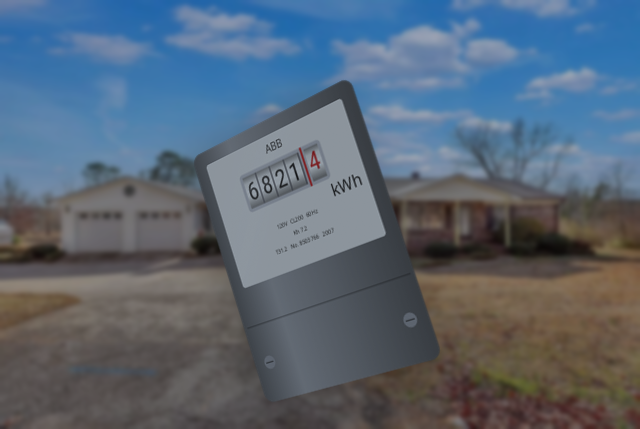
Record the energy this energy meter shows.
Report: 6821.4 kWh
